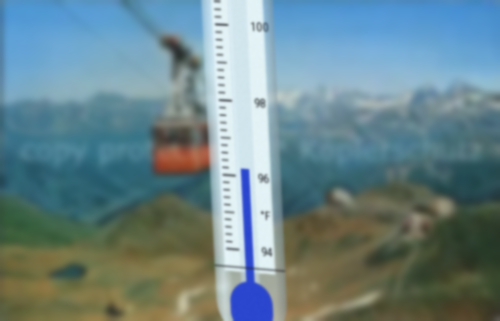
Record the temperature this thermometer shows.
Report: 96.2 °F
